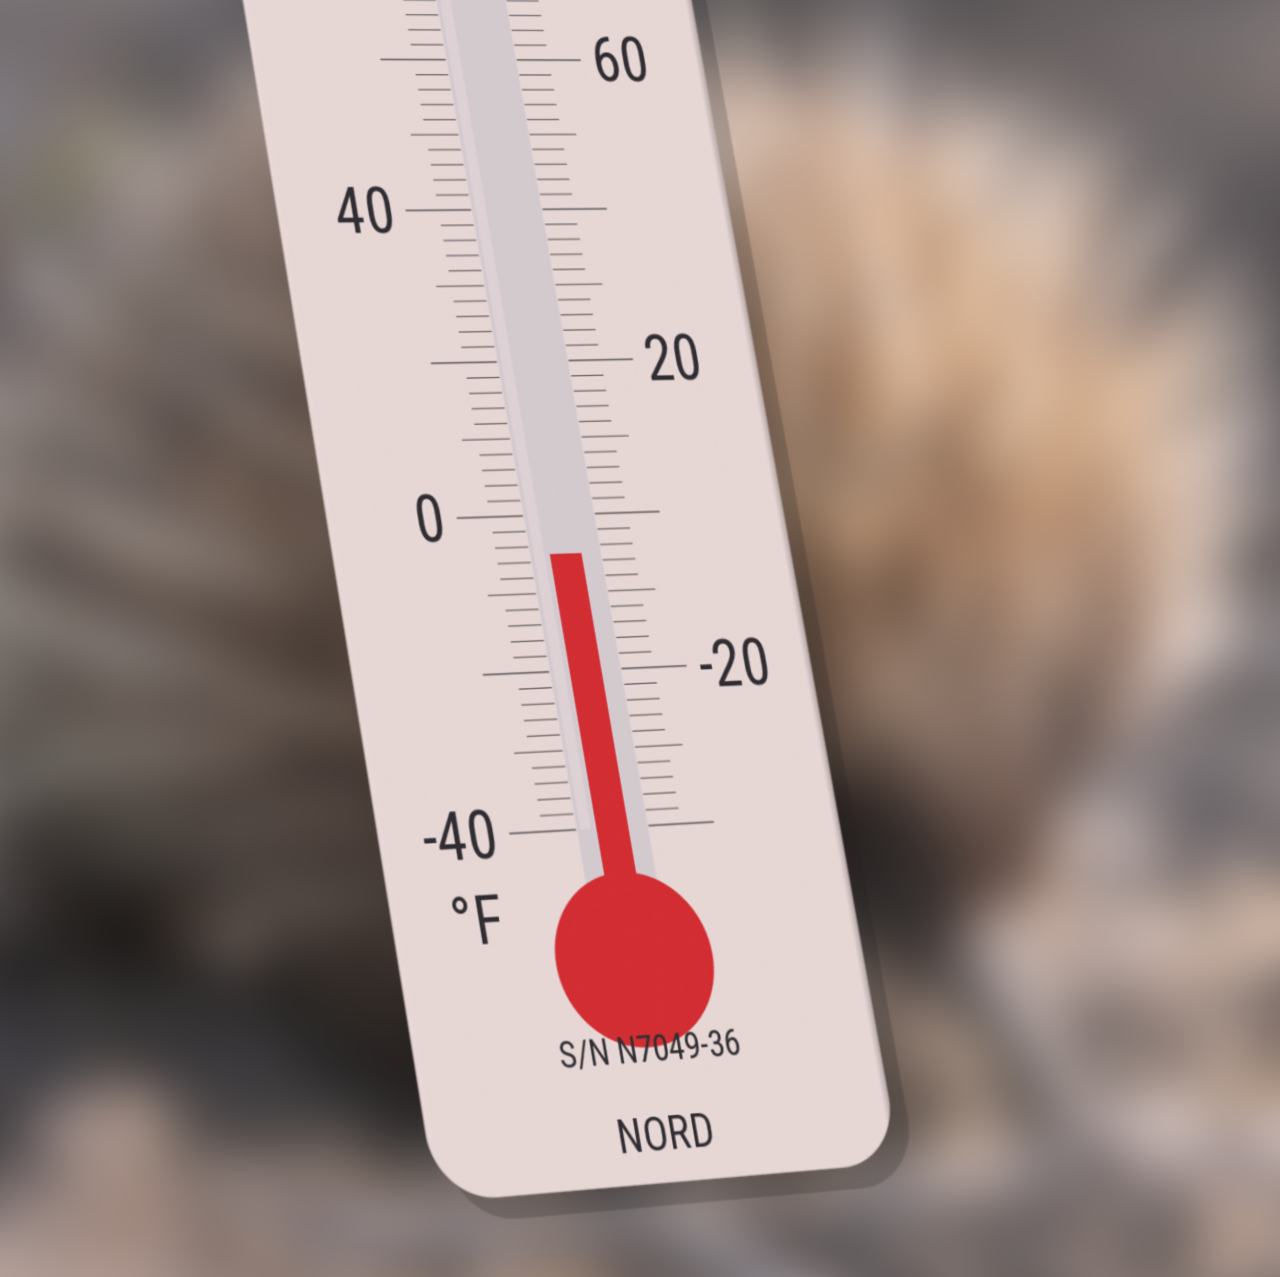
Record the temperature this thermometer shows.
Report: -5 °F
